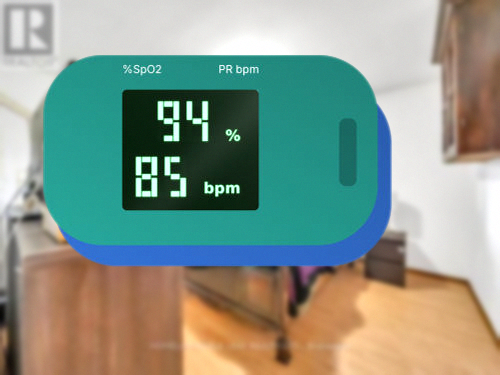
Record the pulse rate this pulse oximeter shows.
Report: 85 bpm
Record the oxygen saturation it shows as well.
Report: 94 %
